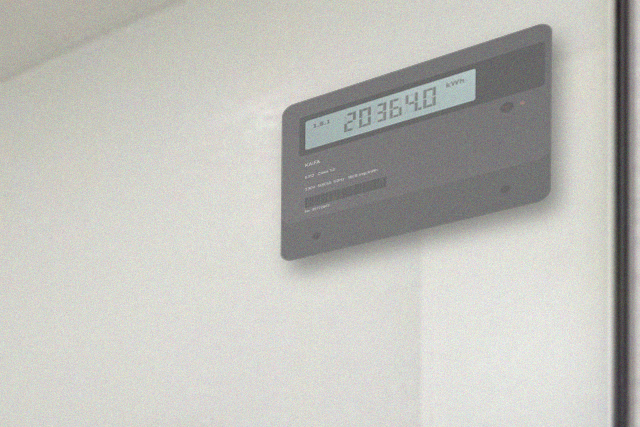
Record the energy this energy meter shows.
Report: 20364.0 kWh
